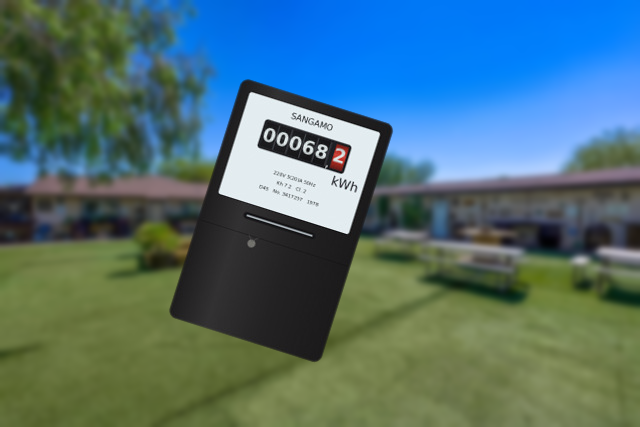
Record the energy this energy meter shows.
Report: 68.2 kWh
